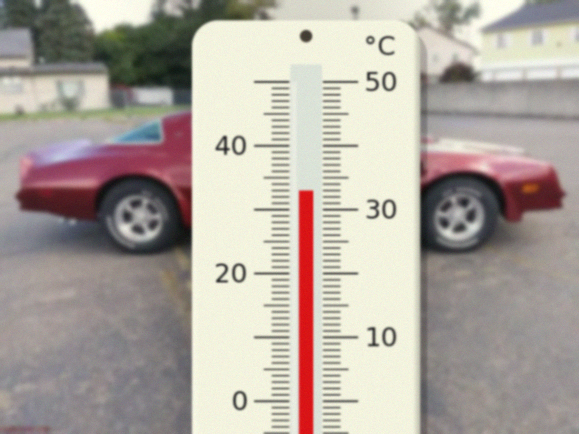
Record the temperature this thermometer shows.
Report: 33 °C
